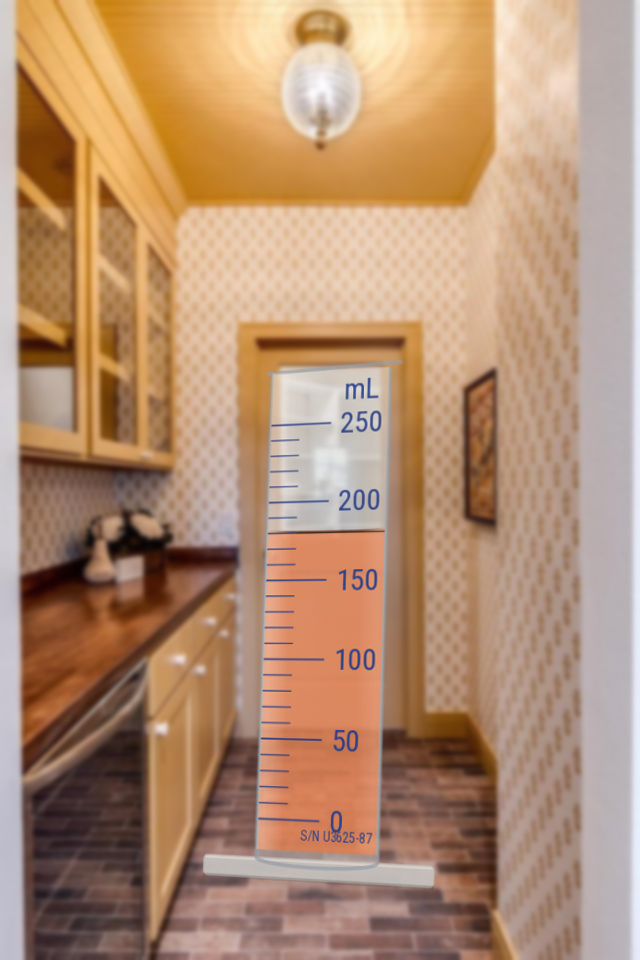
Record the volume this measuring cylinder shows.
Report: 180 mL
